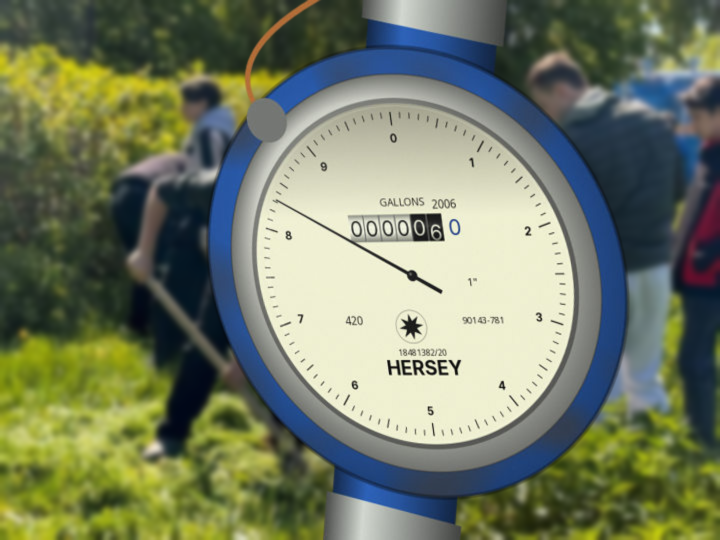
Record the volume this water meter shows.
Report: 58.3 gal
